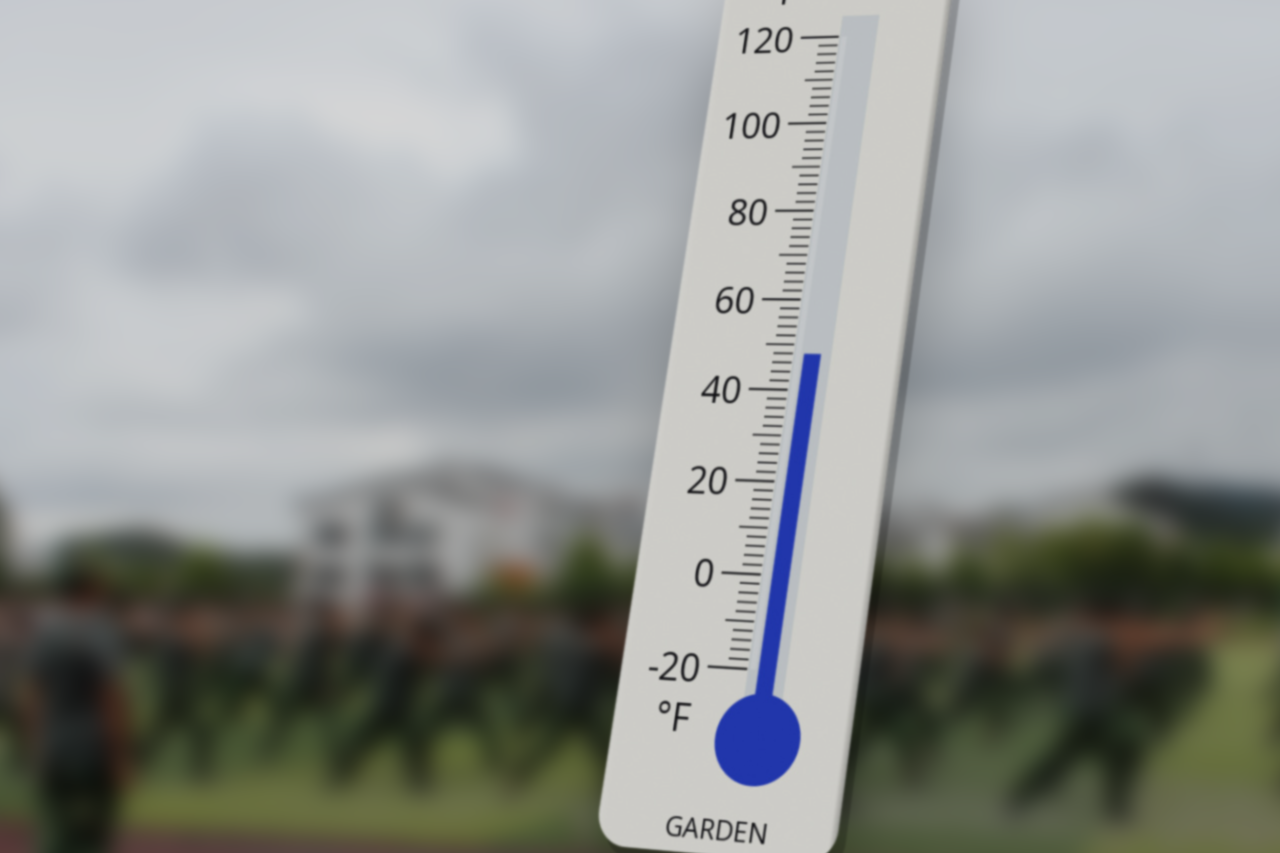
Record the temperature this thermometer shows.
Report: 48 °F
